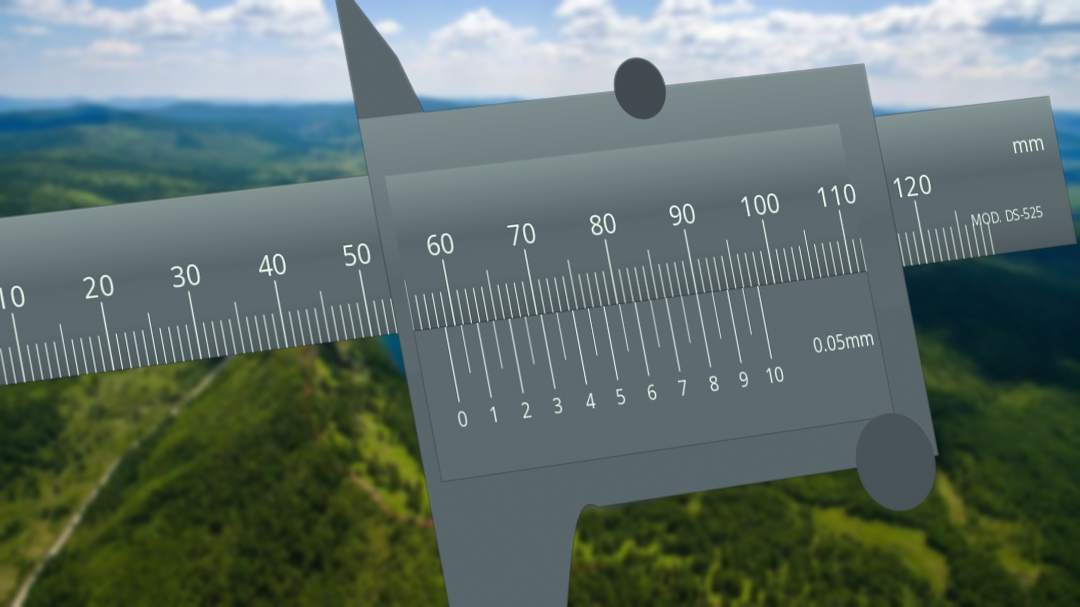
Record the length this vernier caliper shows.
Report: 58.8 mm
